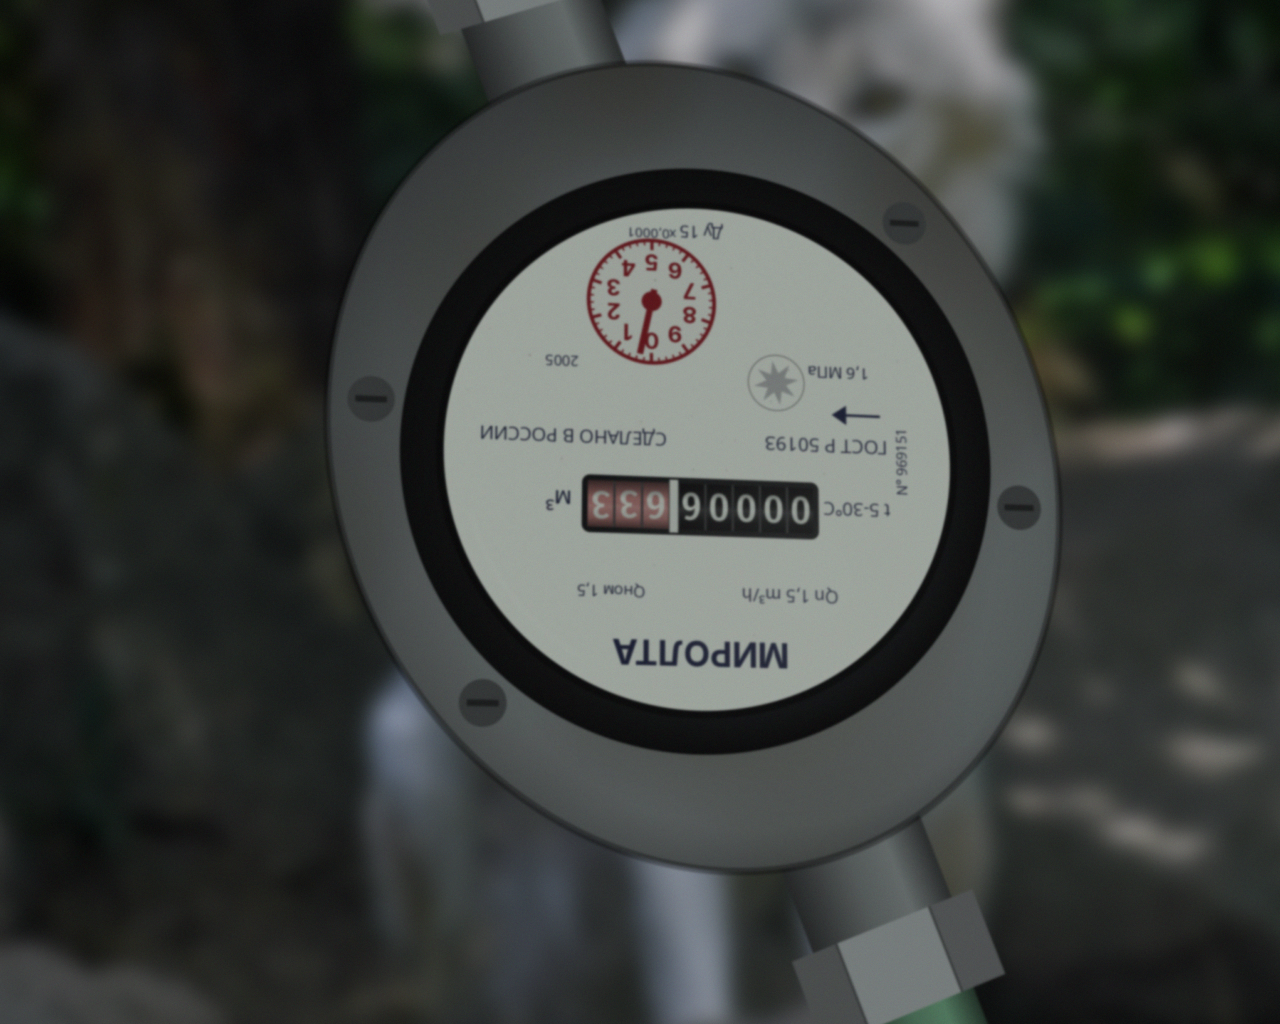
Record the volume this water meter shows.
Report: 6.6330 m³
